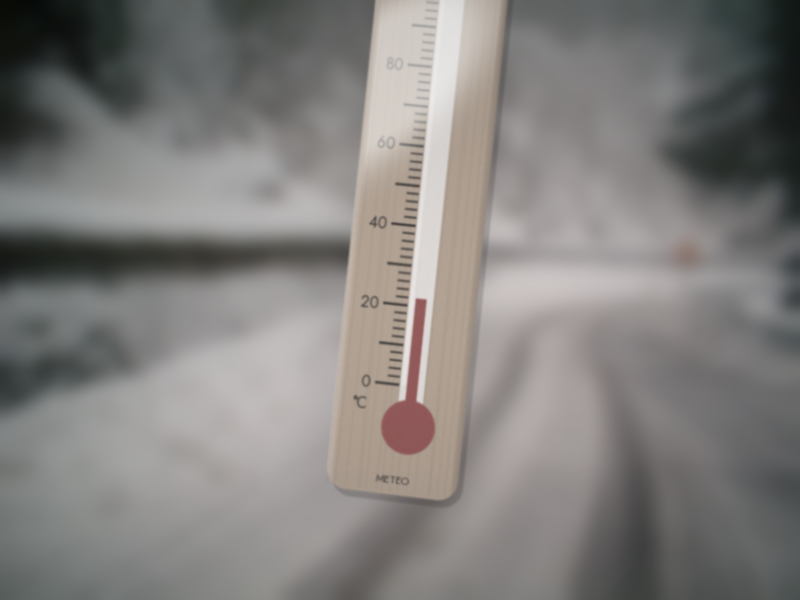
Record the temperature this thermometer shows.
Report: 22 °C
